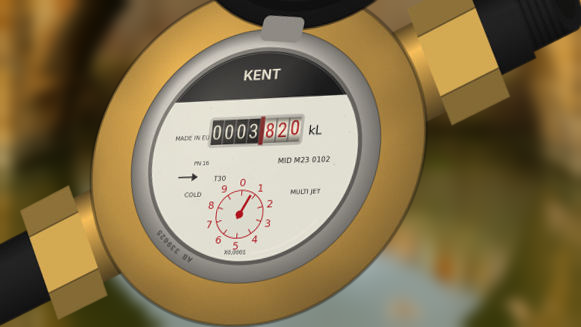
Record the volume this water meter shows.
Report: 3.8200 kL
